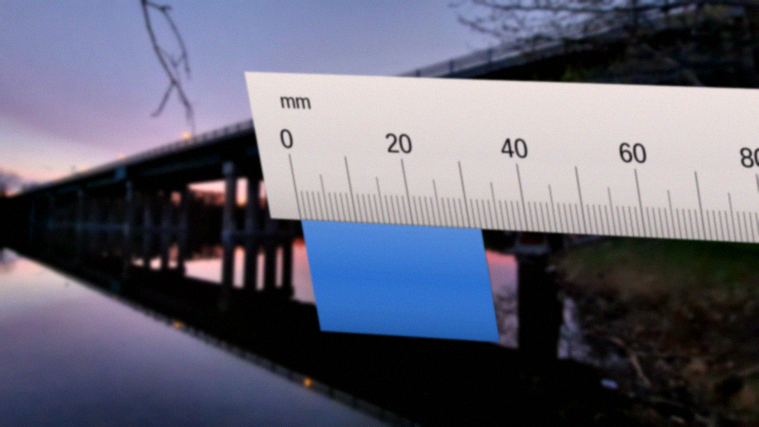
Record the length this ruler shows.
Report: 32 mm
